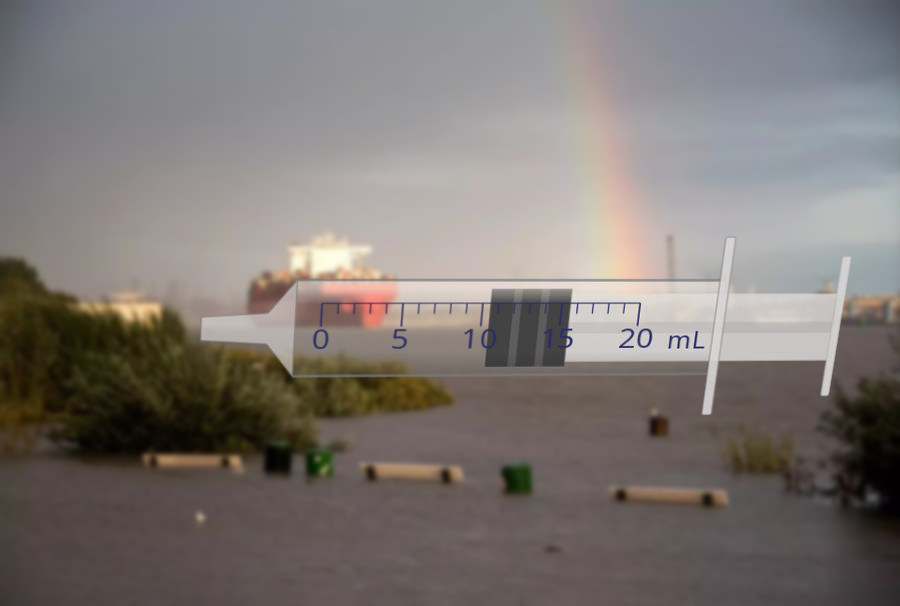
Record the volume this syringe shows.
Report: 10.5 mL
